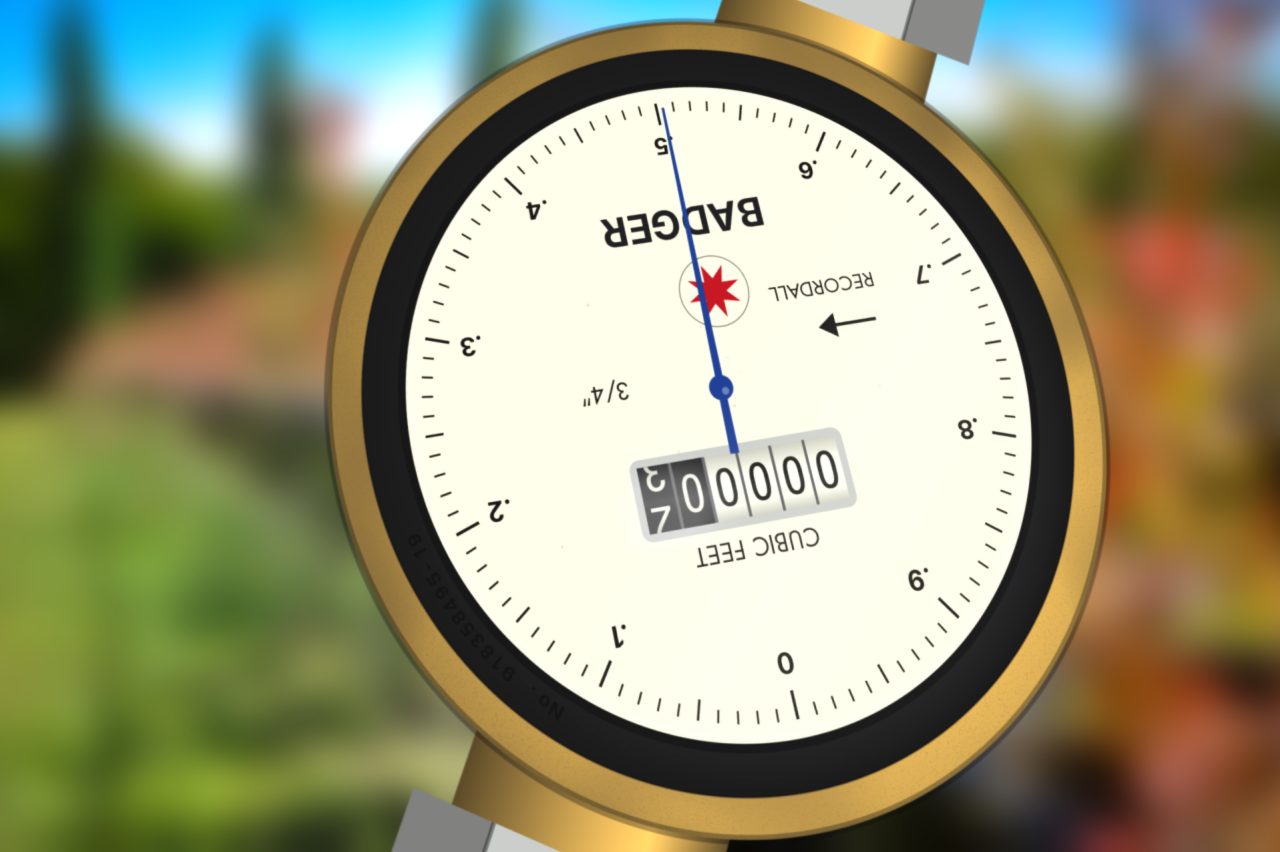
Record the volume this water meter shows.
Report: 2.50 ft³
